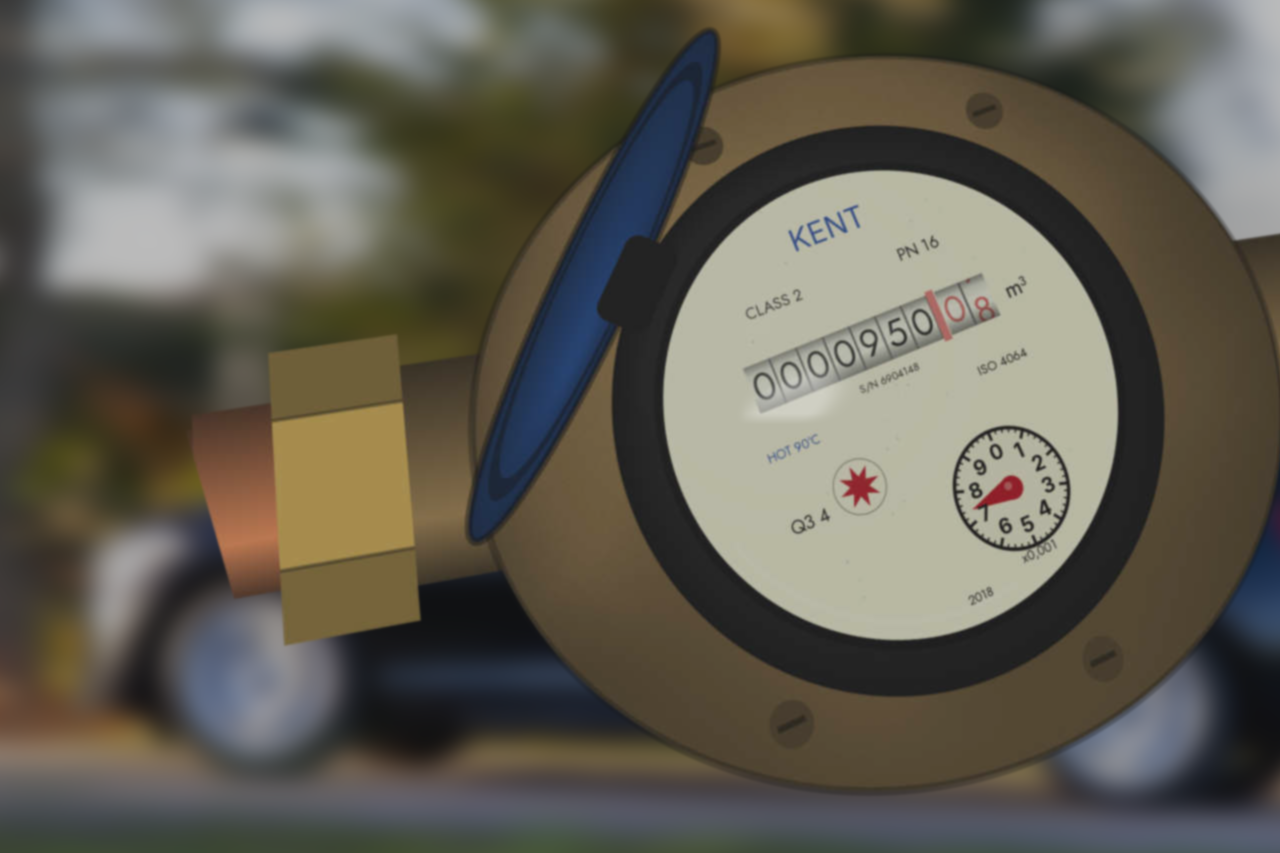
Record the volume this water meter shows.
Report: 950.077 m³
